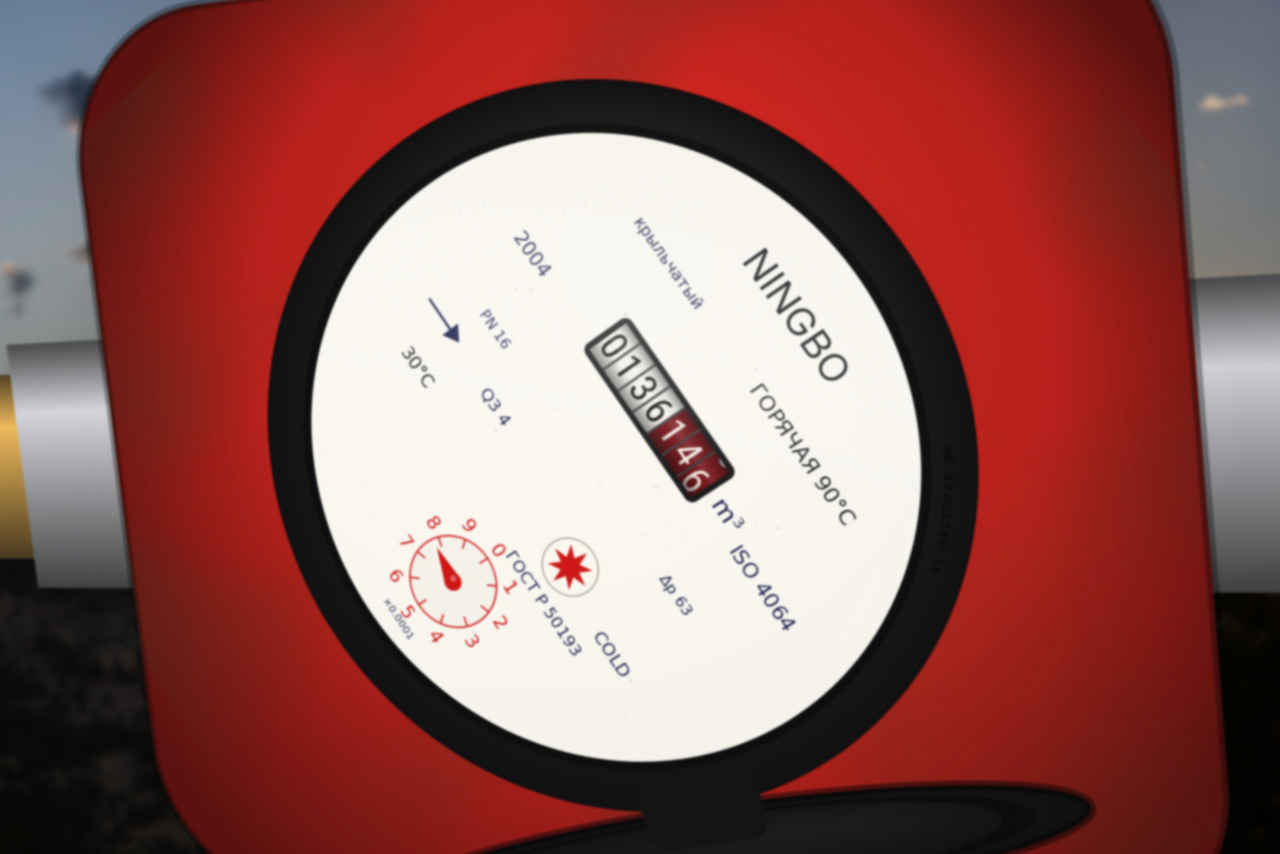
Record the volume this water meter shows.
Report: 136.1457 m³
